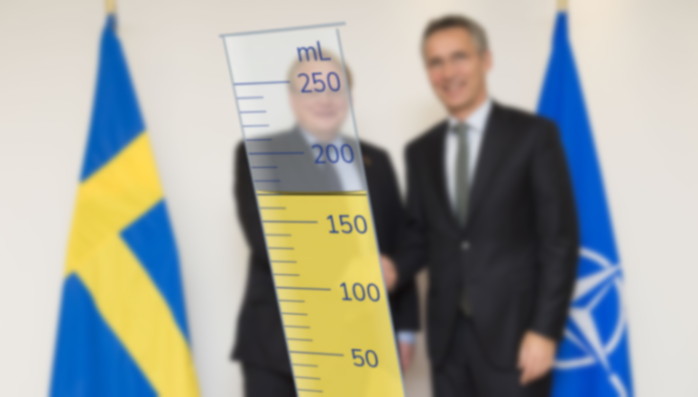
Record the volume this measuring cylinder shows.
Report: 170 mL
